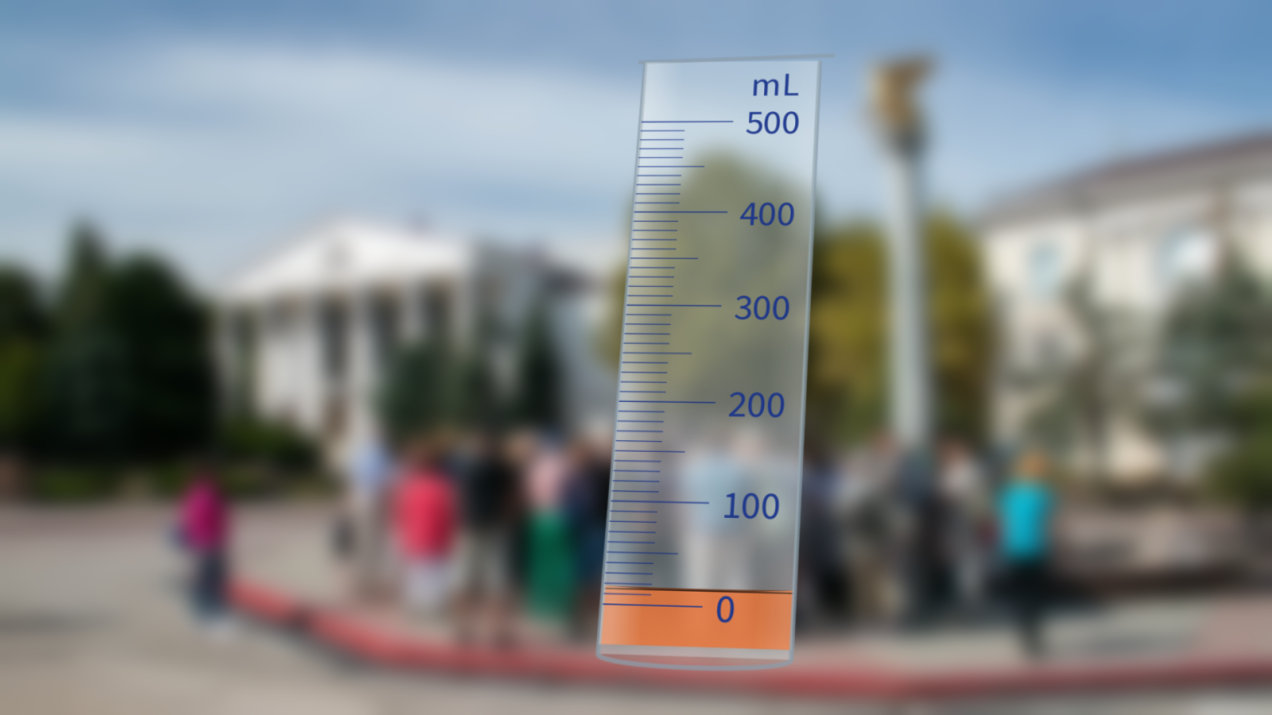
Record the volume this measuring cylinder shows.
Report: 15 mL
